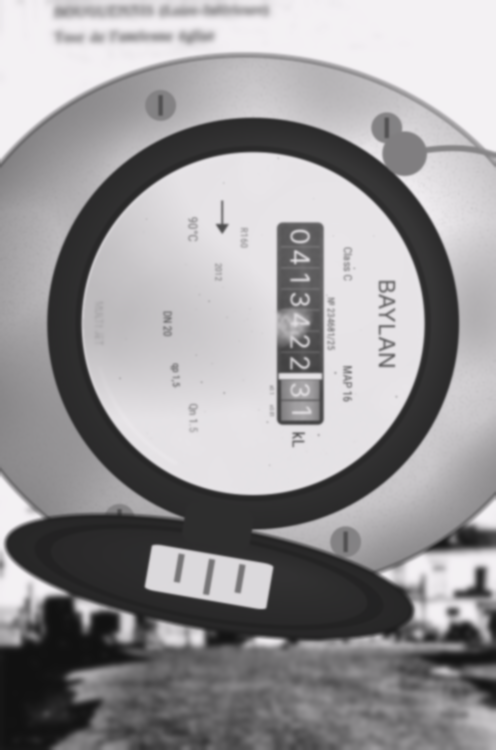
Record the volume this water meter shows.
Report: 413422.31 kL
